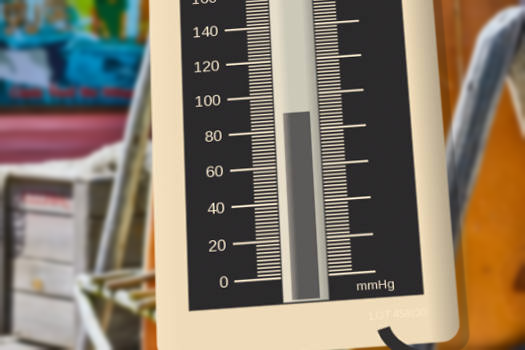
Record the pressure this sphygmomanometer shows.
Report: 90 mmHg
